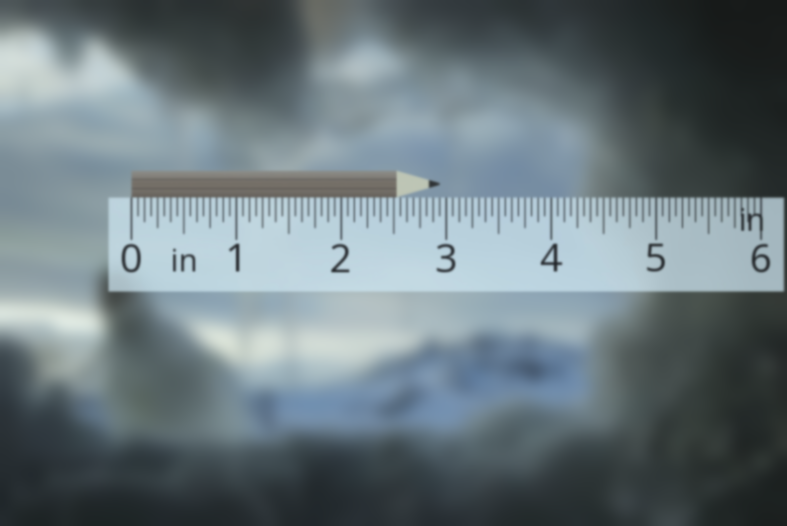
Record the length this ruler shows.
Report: 2.9375 in
